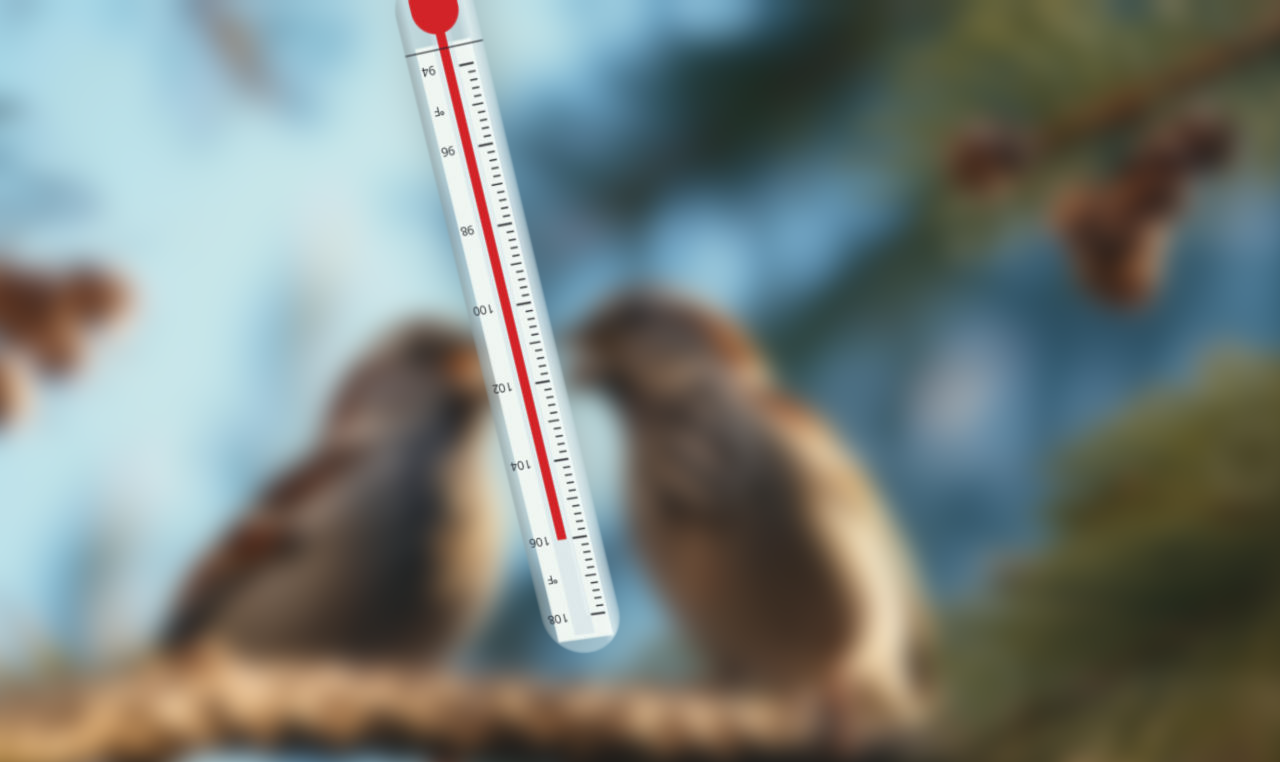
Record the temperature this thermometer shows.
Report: 106 °F
